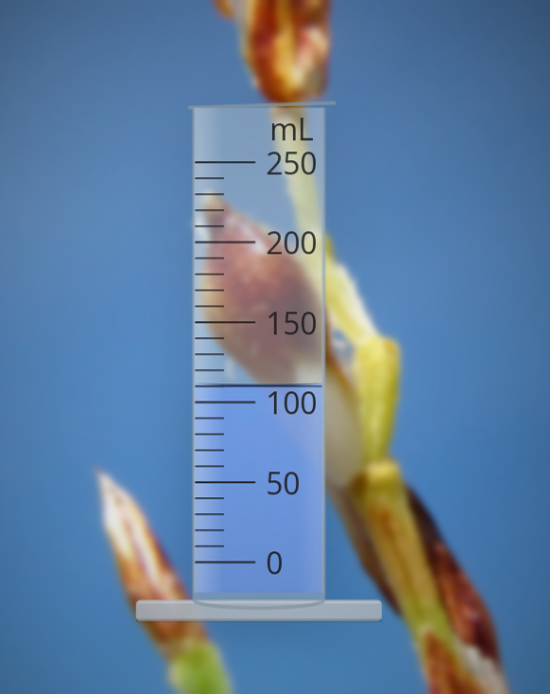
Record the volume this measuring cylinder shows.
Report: 110 mL
